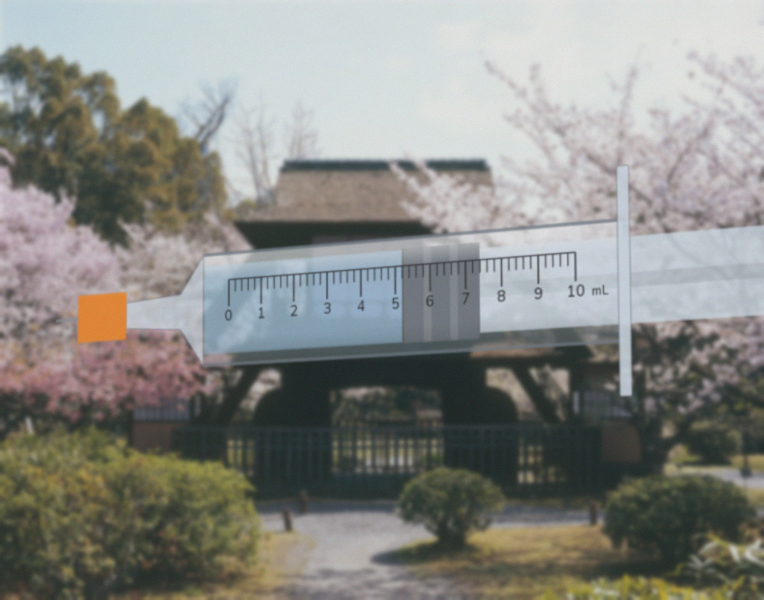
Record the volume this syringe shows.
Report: 5.2 mL
